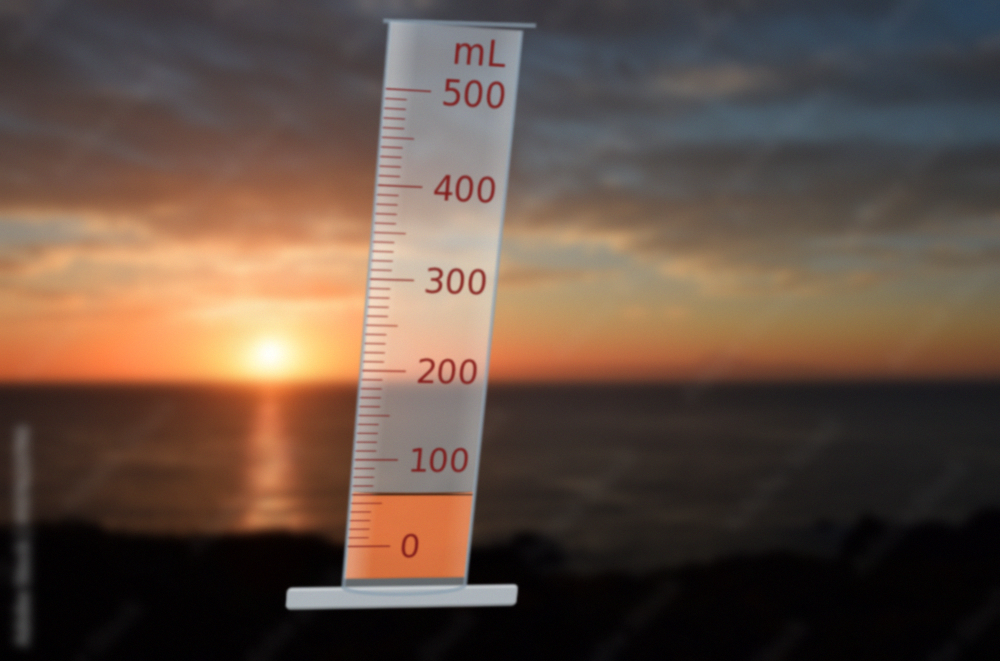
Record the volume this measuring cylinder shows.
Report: 60 mL
